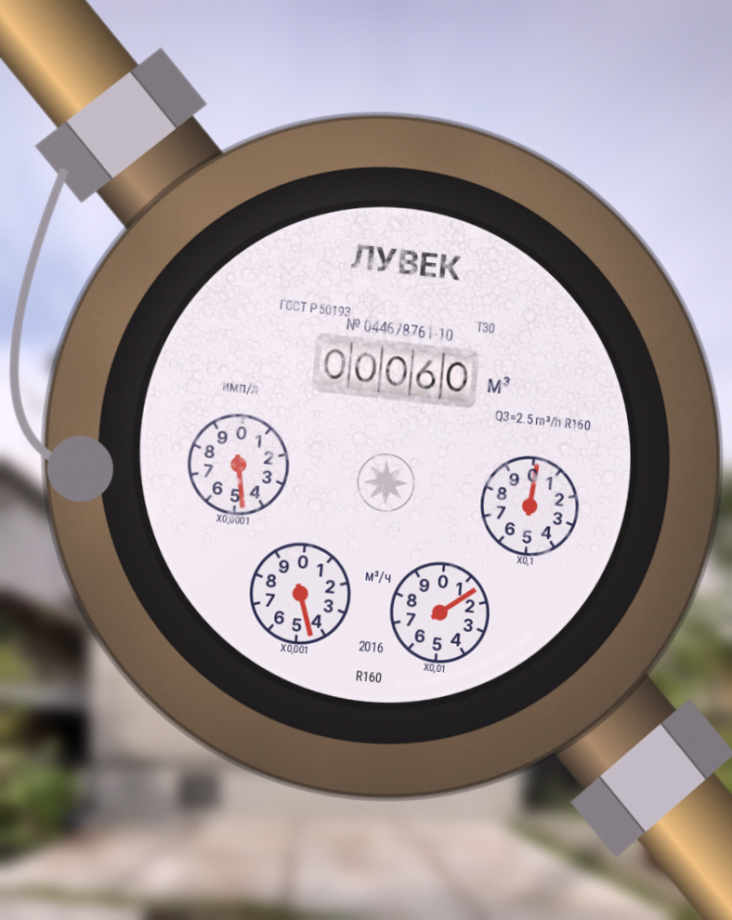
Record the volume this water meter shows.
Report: 60.0144 m³
